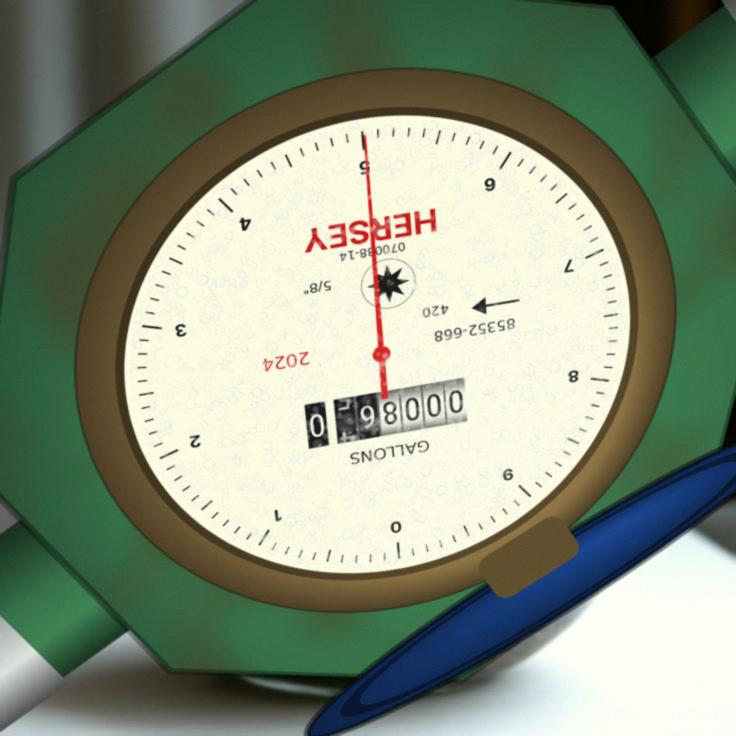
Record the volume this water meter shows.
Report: 8645.0 gal
